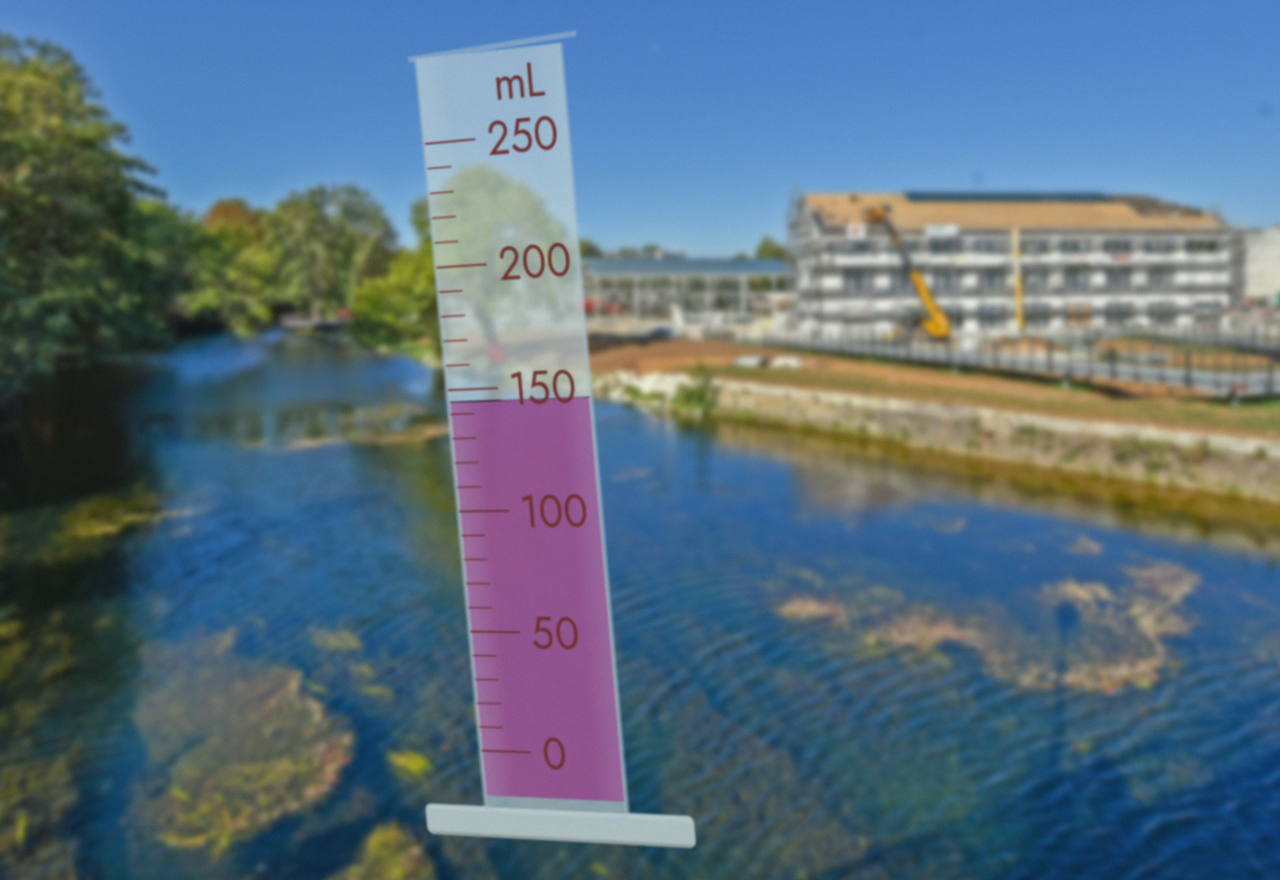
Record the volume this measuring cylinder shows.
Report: 145 mL
